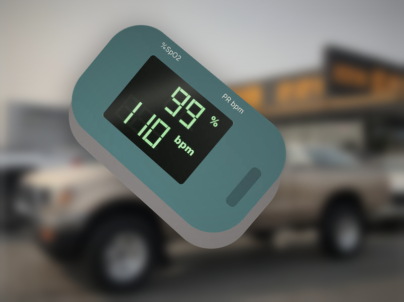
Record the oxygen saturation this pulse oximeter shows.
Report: 99 %
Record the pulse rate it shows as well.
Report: 110 bpm
